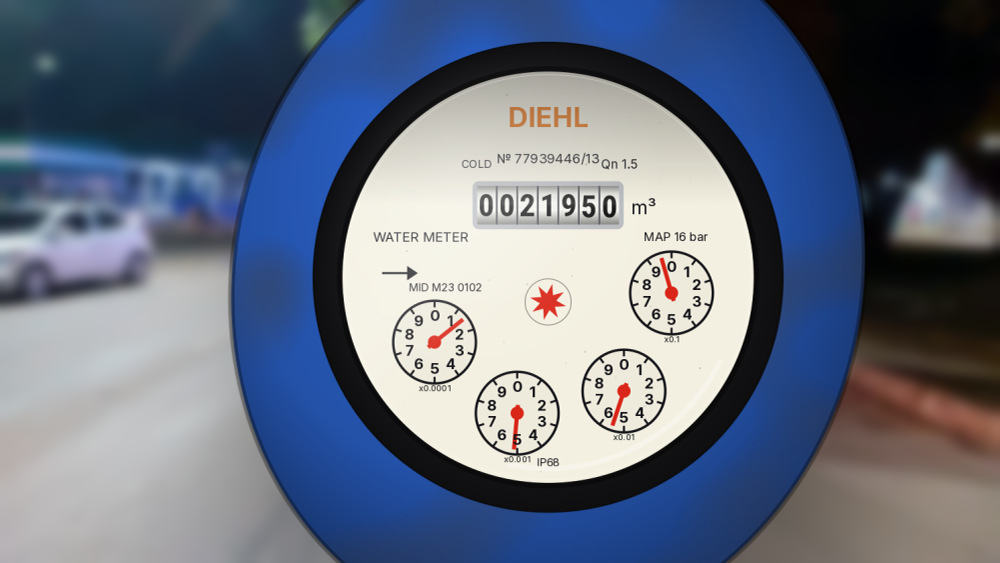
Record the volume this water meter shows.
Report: 21949.9551 m³
